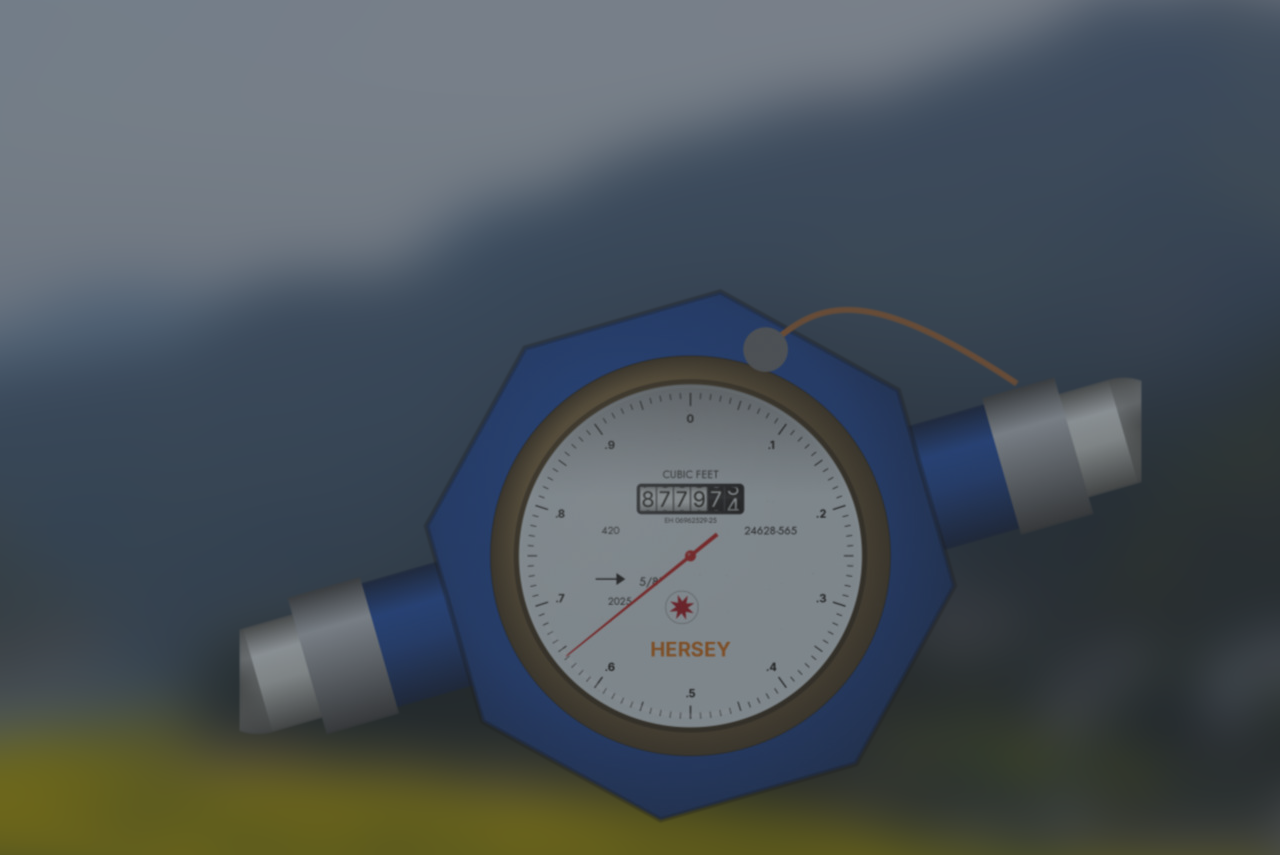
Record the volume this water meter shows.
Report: 877973.64 ft³
